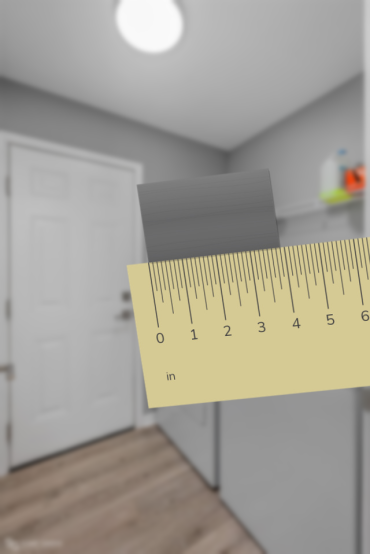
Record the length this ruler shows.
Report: 3.875 in
